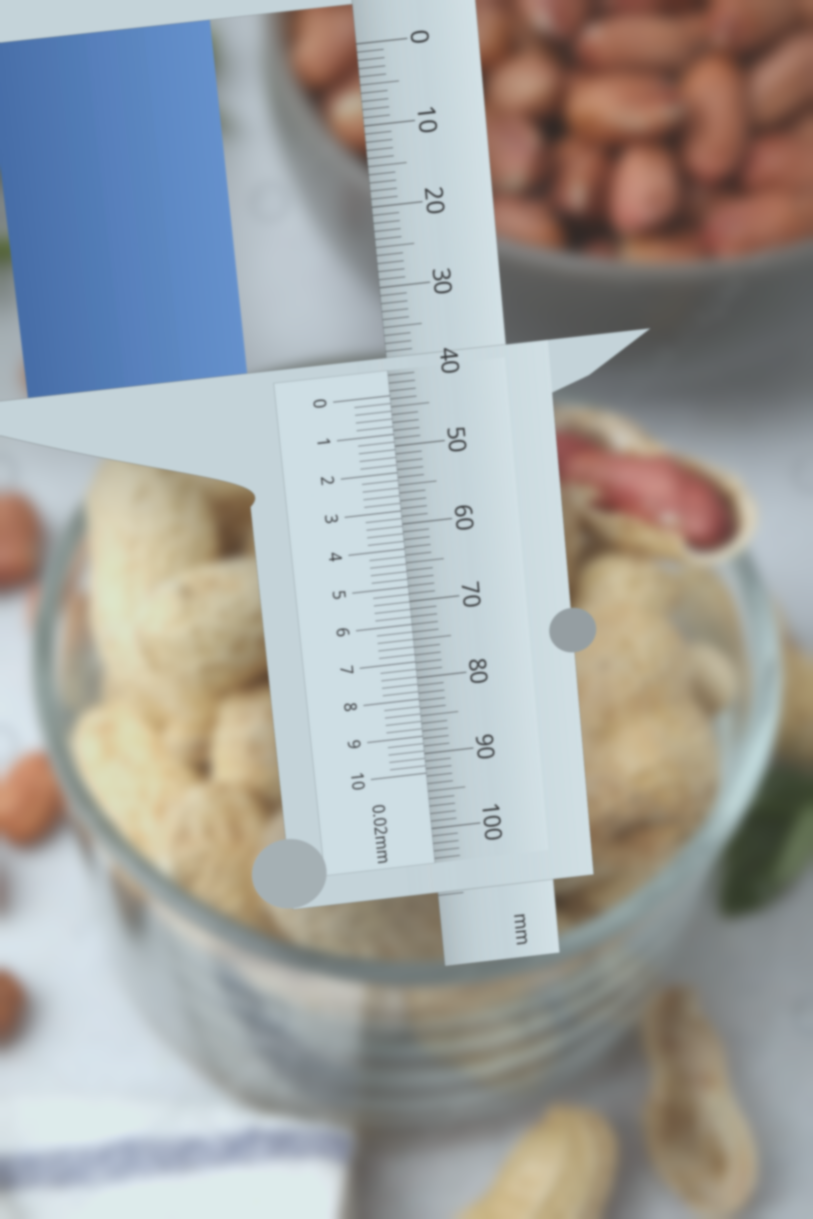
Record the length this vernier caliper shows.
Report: 43.6 mm
